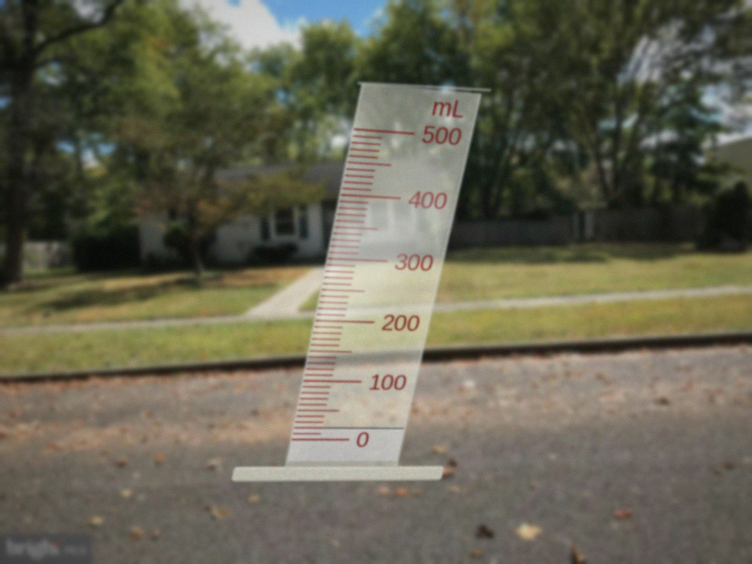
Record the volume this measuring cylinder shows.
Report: 20 mL
